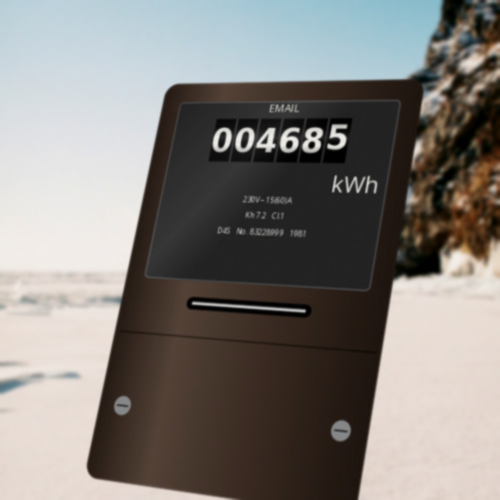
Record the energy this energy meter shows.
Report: 4685 kWh
